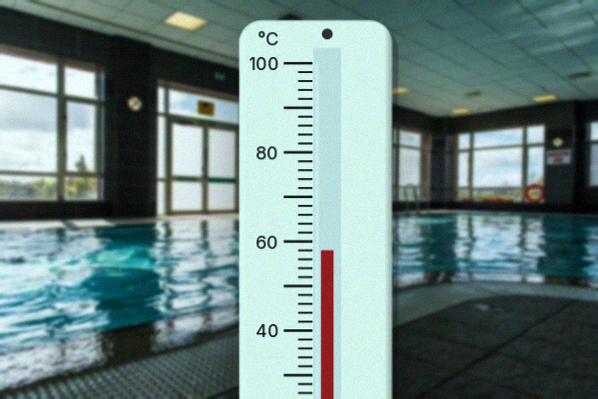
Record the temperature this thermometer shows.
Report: 58 °C
